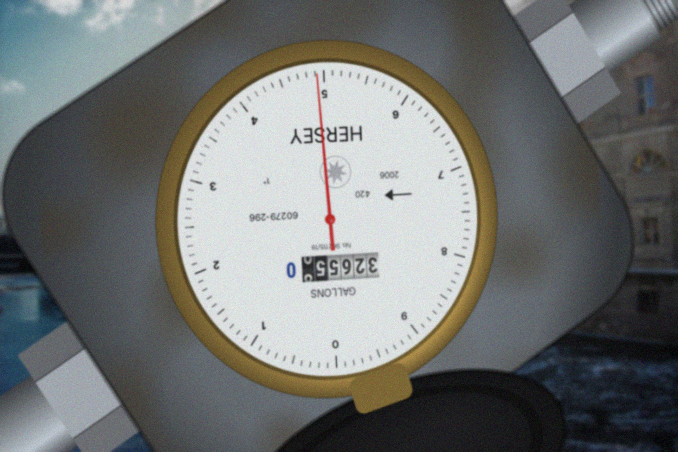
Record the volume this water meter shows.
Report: 3265584.9 gal
